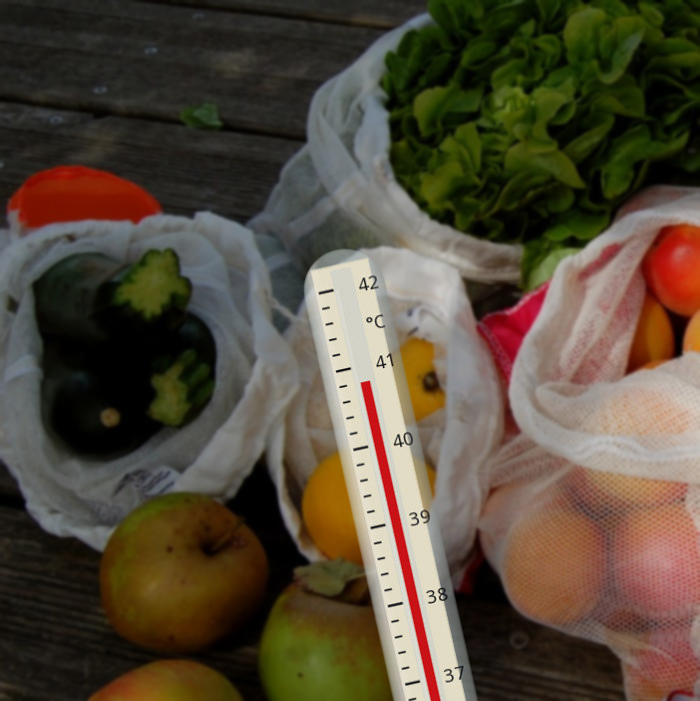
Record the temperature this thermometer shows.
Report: 40.8 °C
